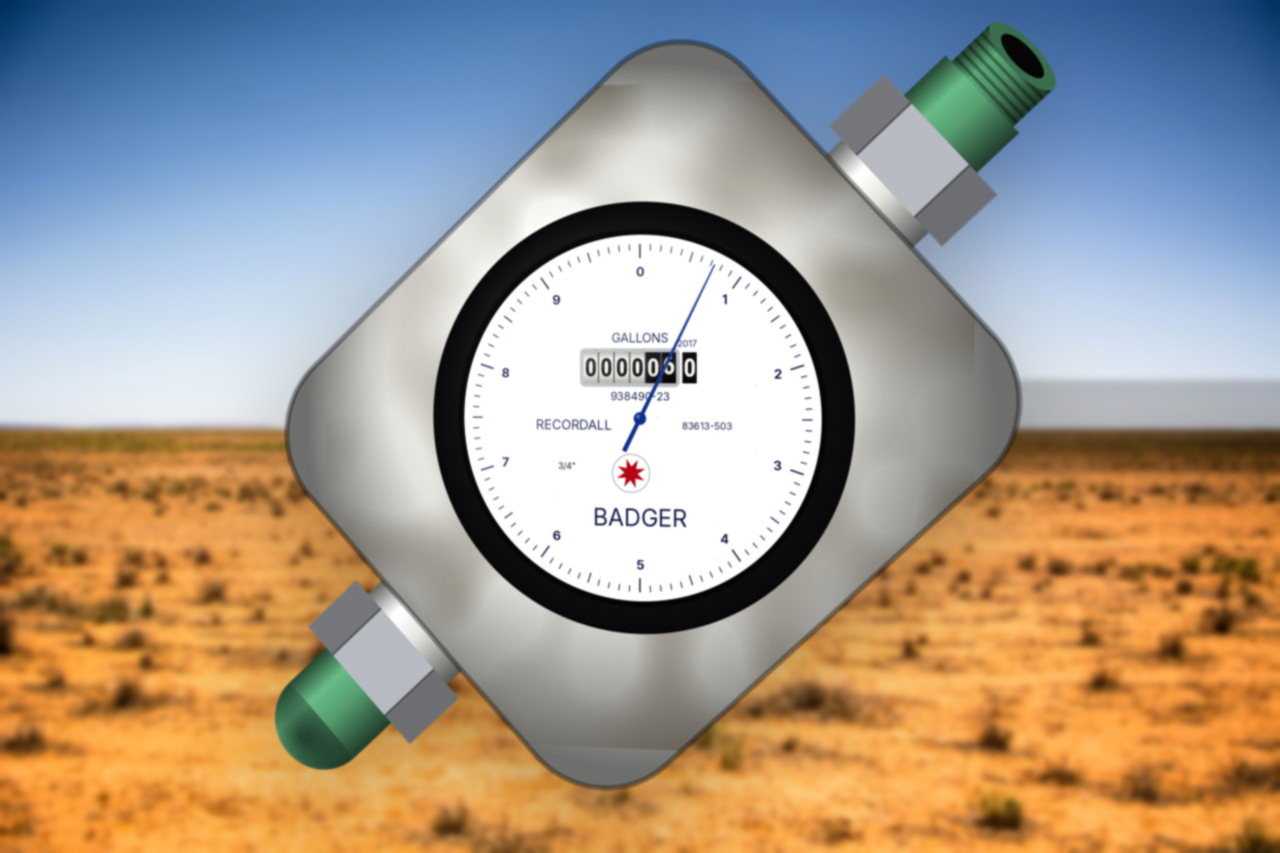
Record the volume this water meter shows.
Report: 60.7 gal
